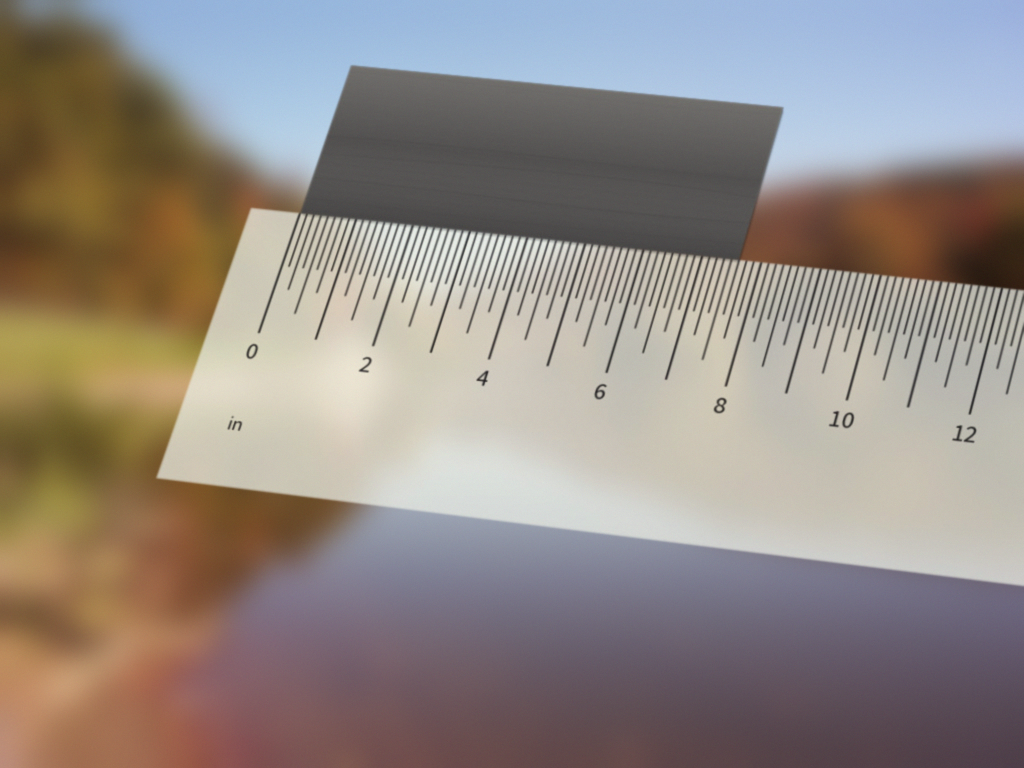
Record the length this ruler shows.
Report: 7.625 in
